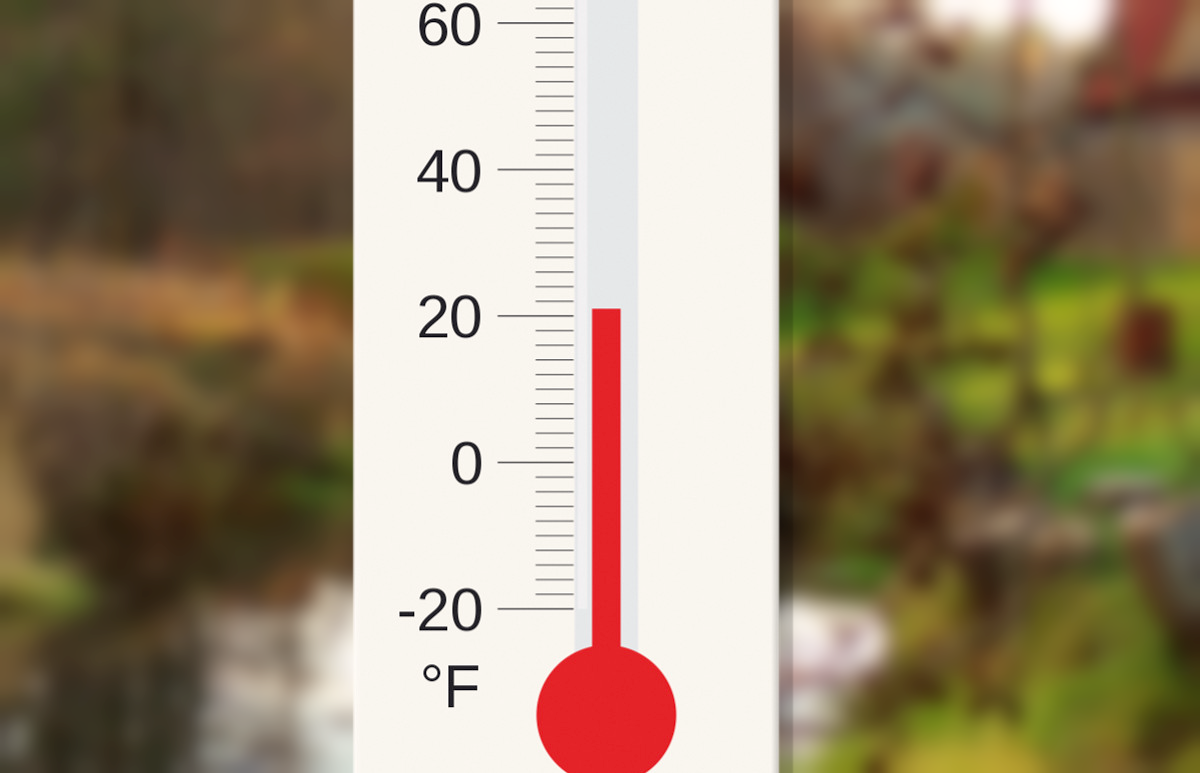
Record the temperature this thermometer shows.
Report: 21 °F
